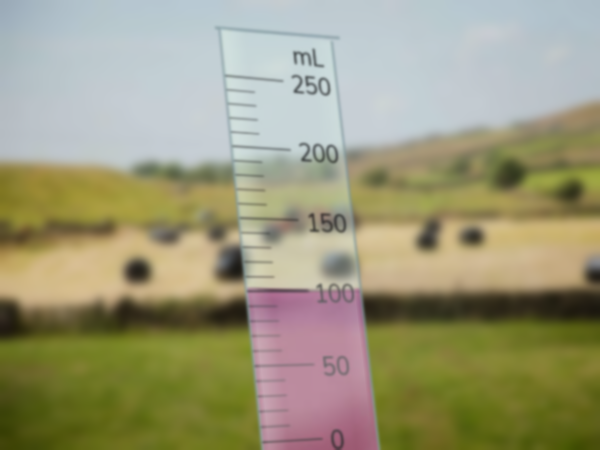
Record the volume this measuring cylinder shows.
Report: 100 mL
